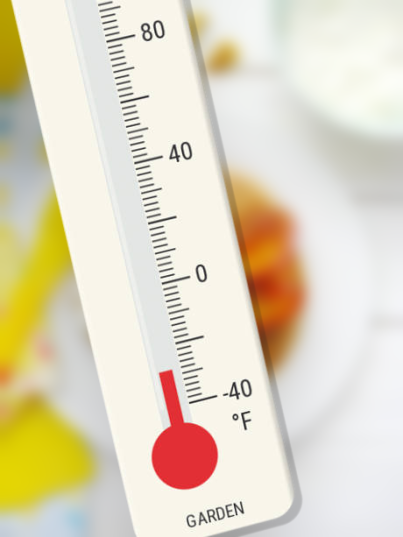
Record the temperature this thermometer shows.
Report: -28 °F
